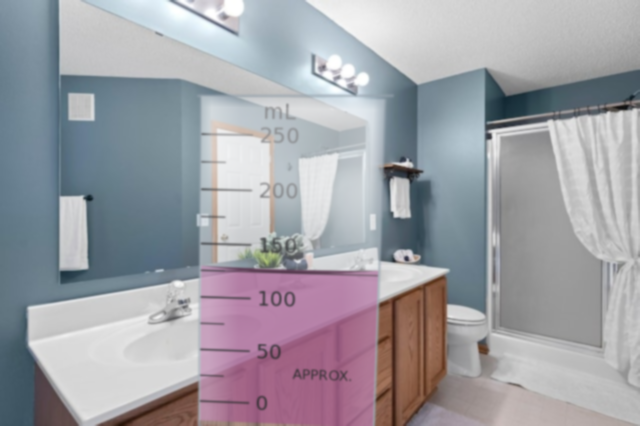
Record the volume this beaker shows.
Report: 125 mL
